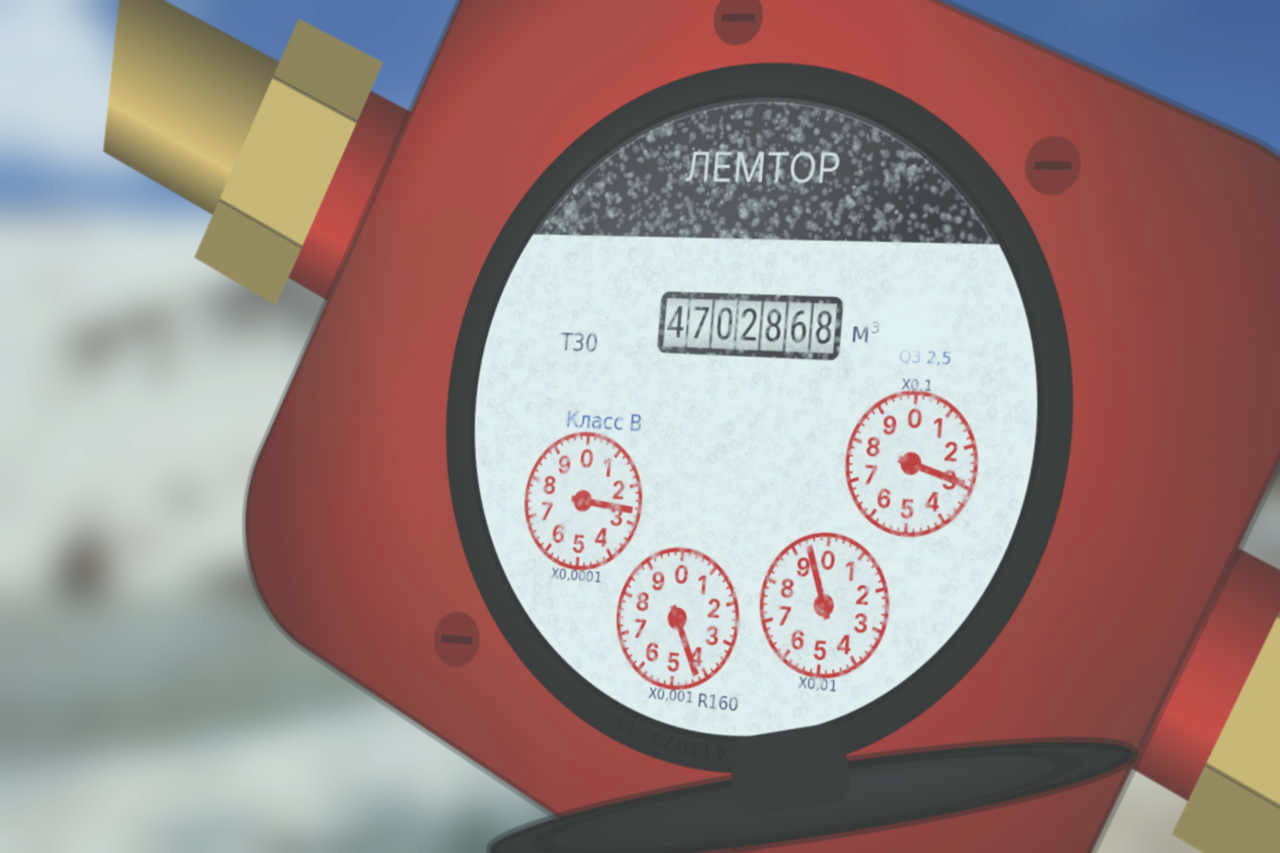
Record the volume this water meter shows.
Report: 4702868.2942 m³
